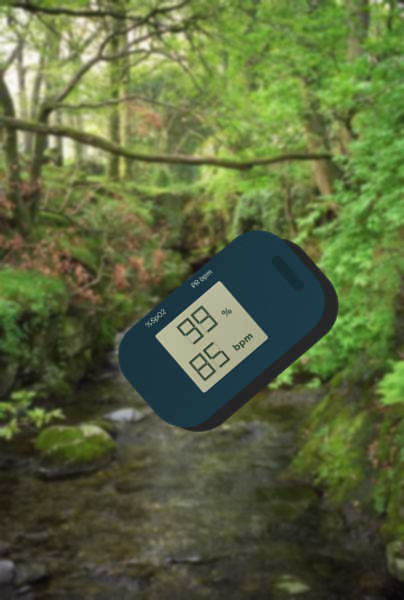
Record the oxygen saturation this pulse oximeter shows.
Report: 99 %
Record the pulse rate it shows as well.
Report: 85 bpm
